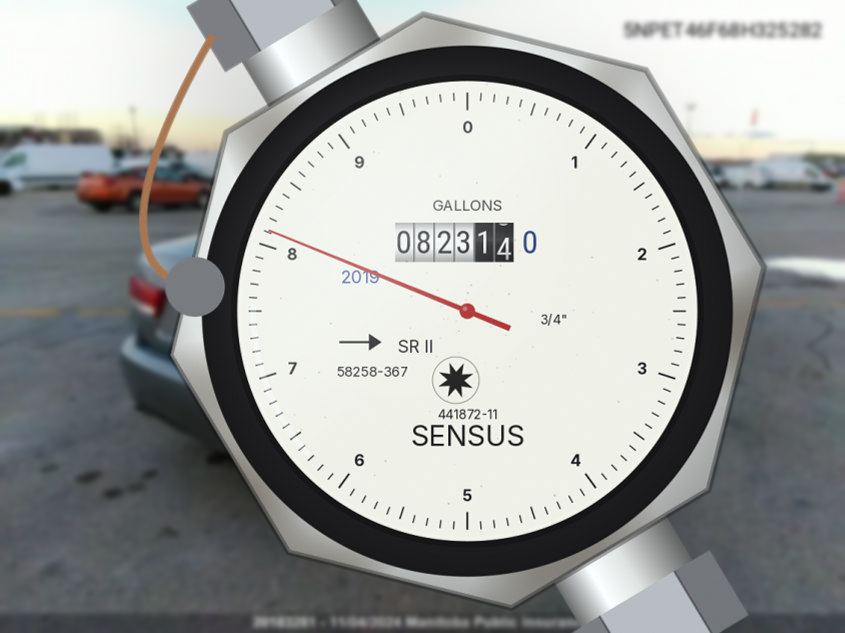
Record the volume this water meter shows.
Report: 823138.1 gal
